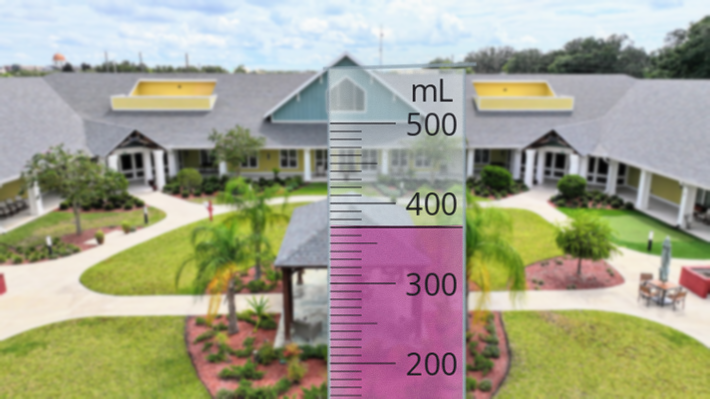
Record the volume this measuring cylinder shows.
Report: 370 mL
